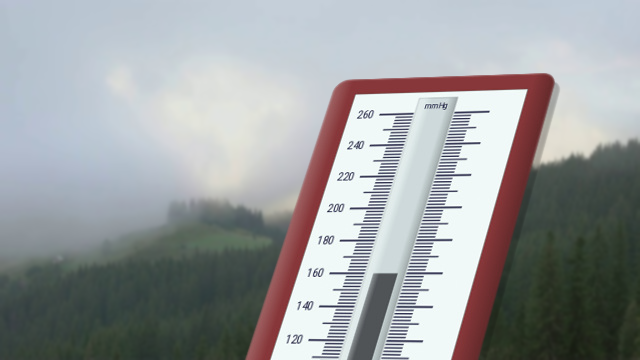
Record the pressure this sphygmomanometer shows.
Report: 160 mmHg
